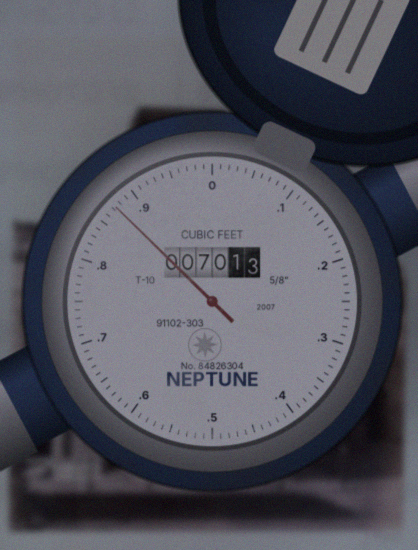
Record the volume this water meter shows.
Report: 7012.87 ft³
